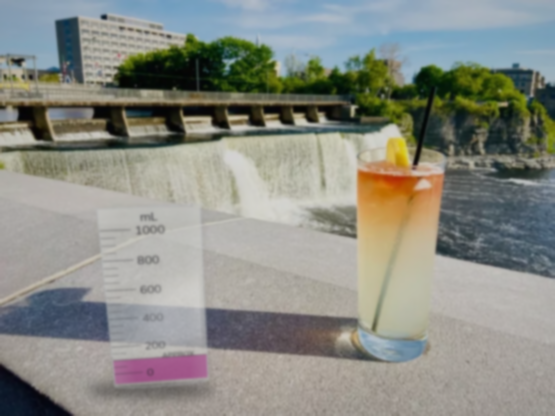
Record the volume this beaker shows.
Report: 100 mL
